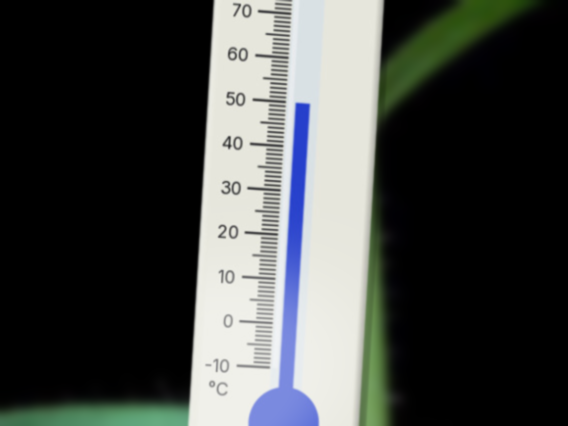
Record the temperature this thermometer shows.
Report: 50 °C
